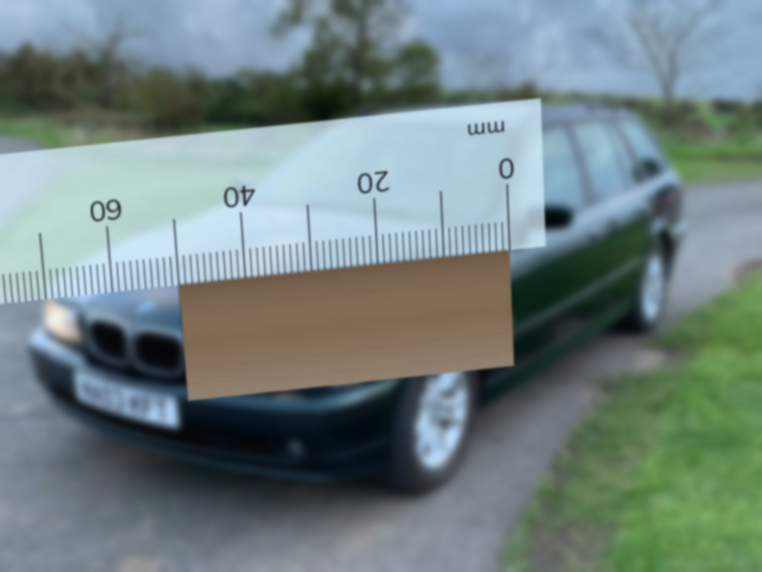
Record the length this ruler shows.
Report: 50 mm
